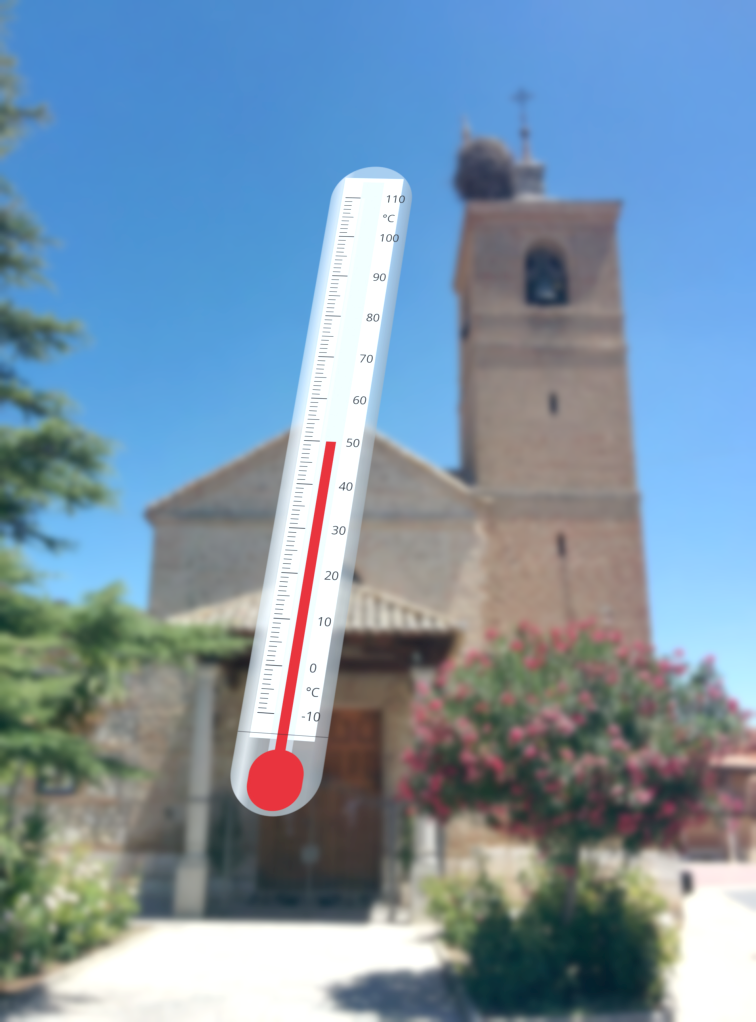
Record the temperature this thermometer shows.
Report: 50 °C
